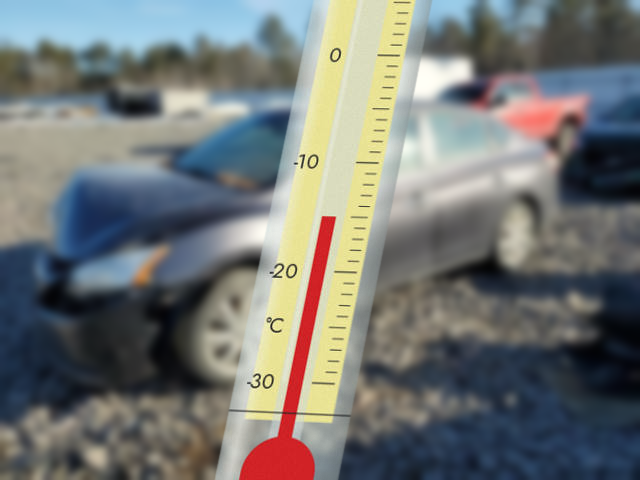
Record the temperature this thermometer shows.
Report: -15 °C
